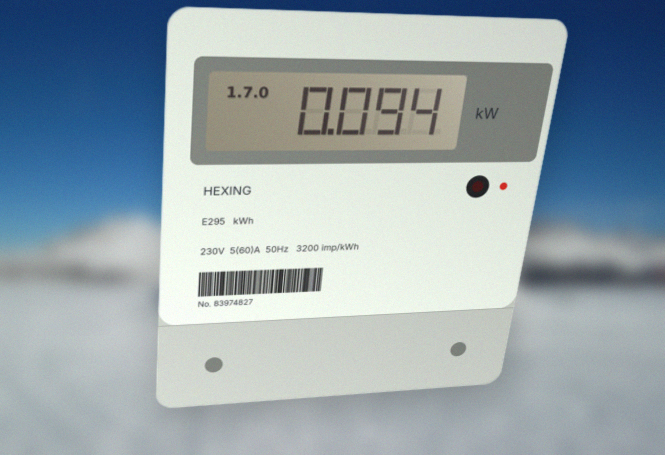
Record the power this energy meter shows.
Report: 0.094 kW
